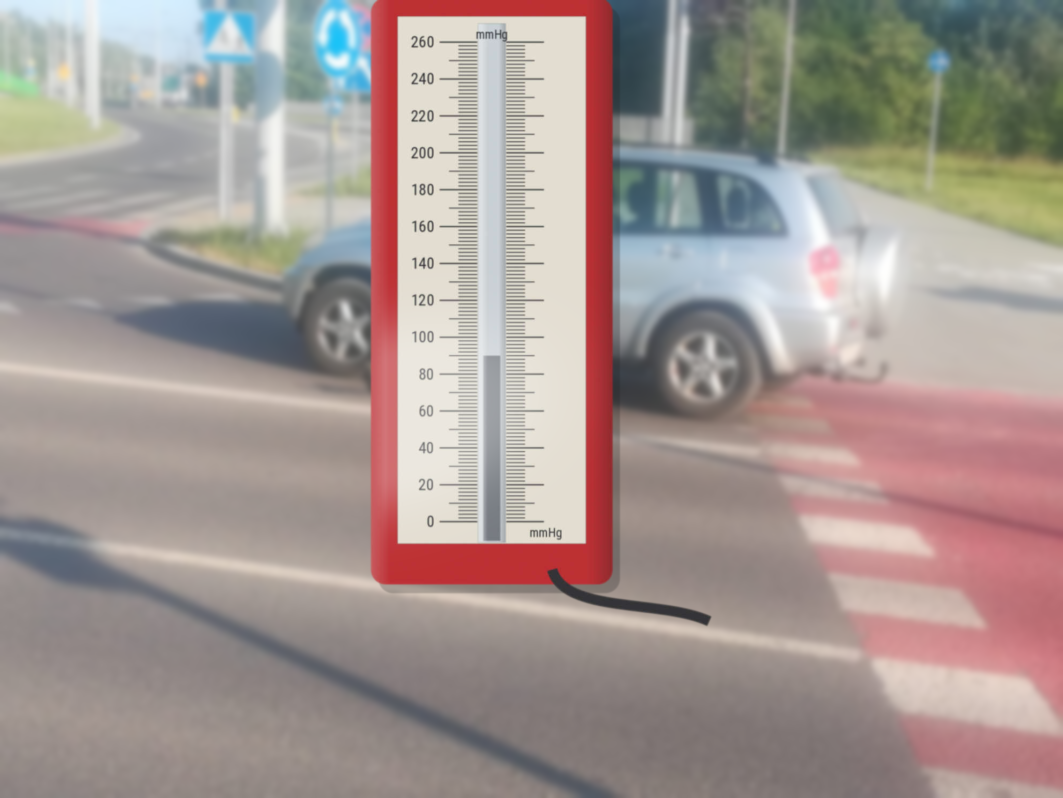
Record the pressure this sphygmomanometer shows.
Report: 90 mmHg
